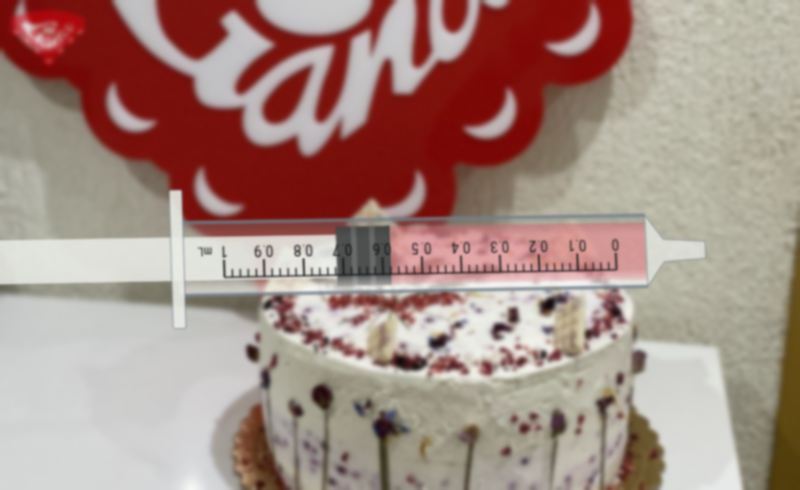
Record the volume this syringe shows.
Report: 0.58 mL
